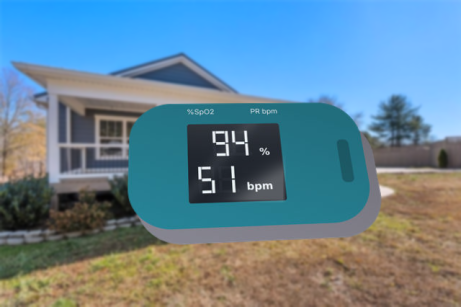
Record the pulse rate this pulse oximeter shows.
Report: 51 bpm
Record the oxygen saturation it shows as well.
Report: 94 %
